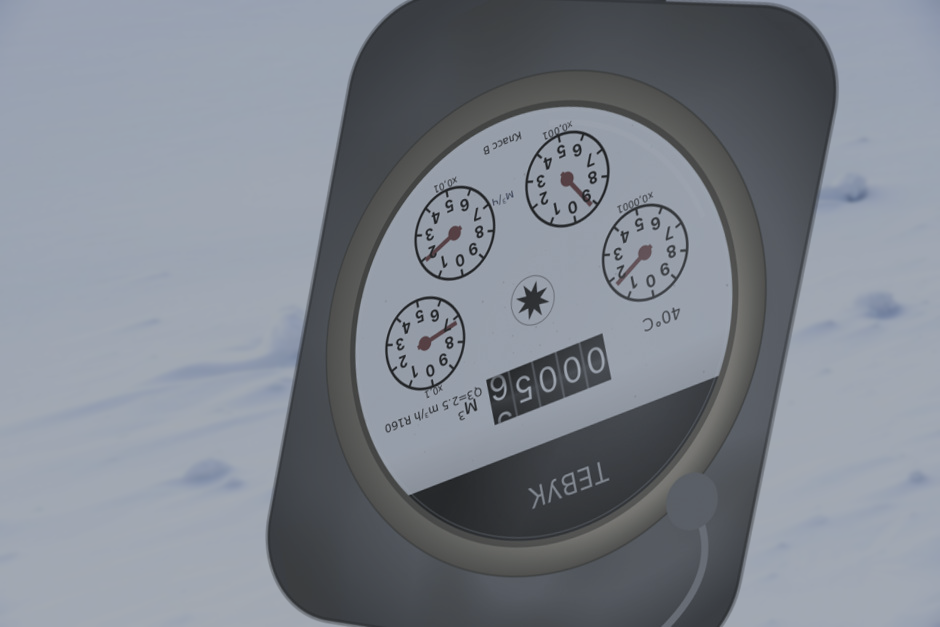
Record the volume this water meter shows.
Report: 55.7191 m³
